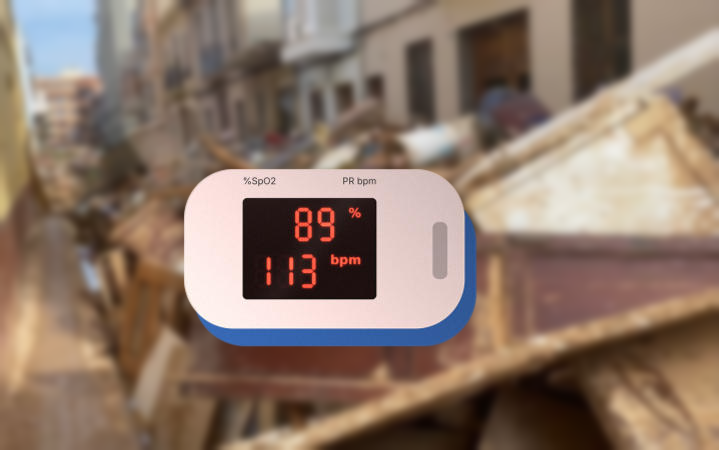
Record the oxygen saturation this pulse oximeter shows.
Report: 89 %
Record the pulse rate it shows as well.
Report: 113 bpm
